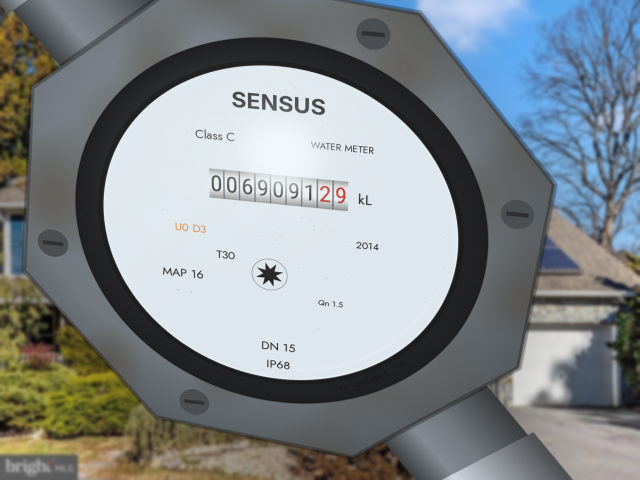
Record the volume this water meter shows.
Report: 69091.29 kL
